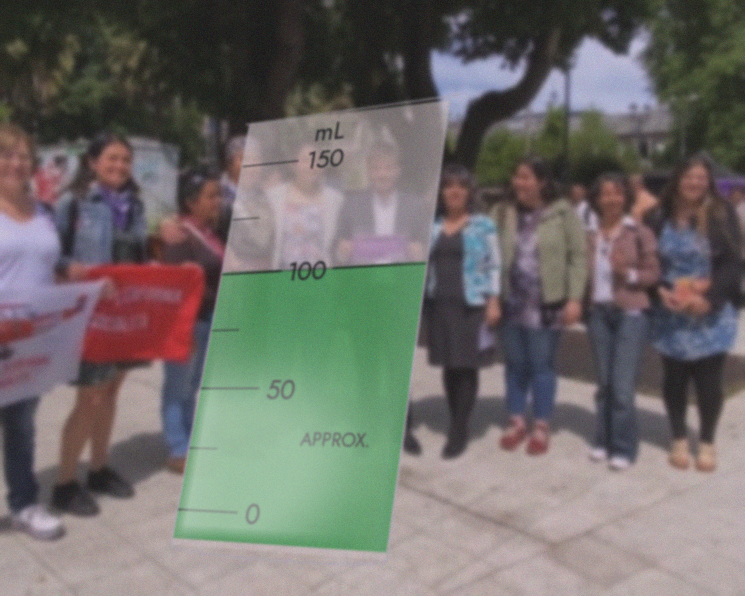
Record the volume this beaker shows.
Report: 100 mL
